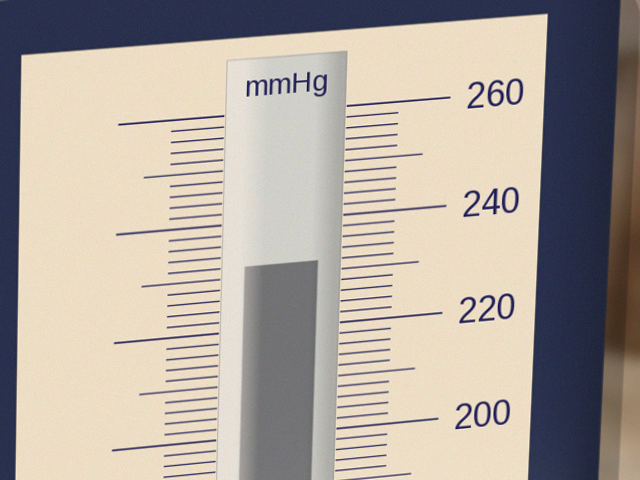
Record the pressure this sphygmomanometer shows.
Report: 232 mmHg
